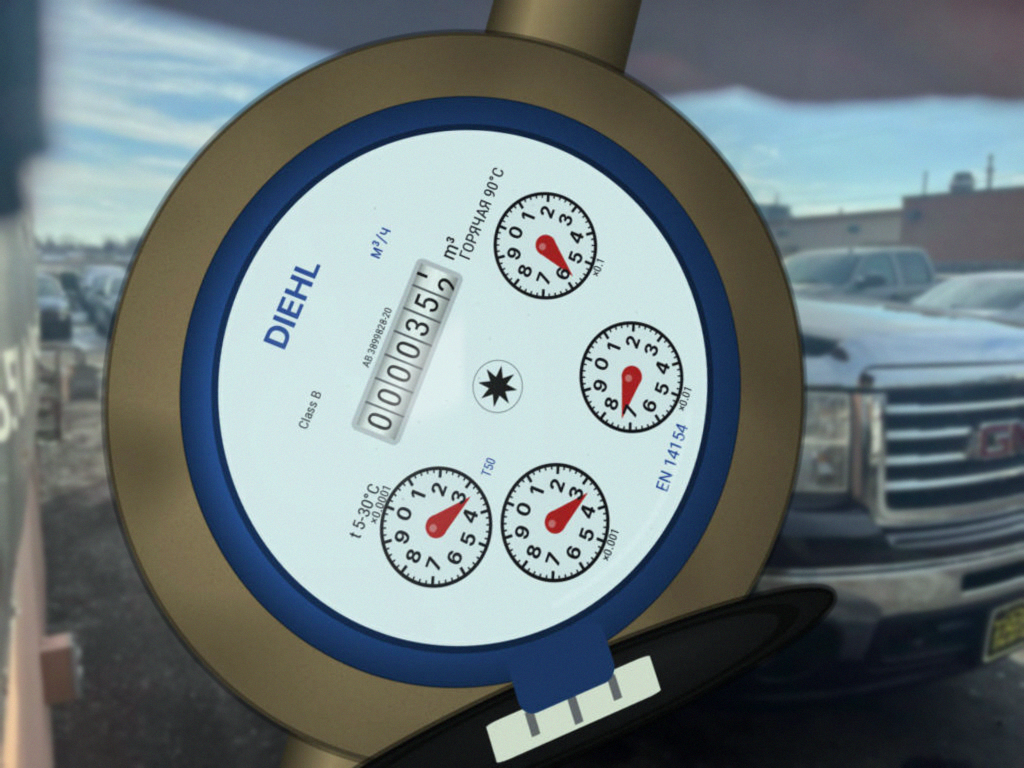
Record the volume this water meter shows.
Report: 351.5733 m³
